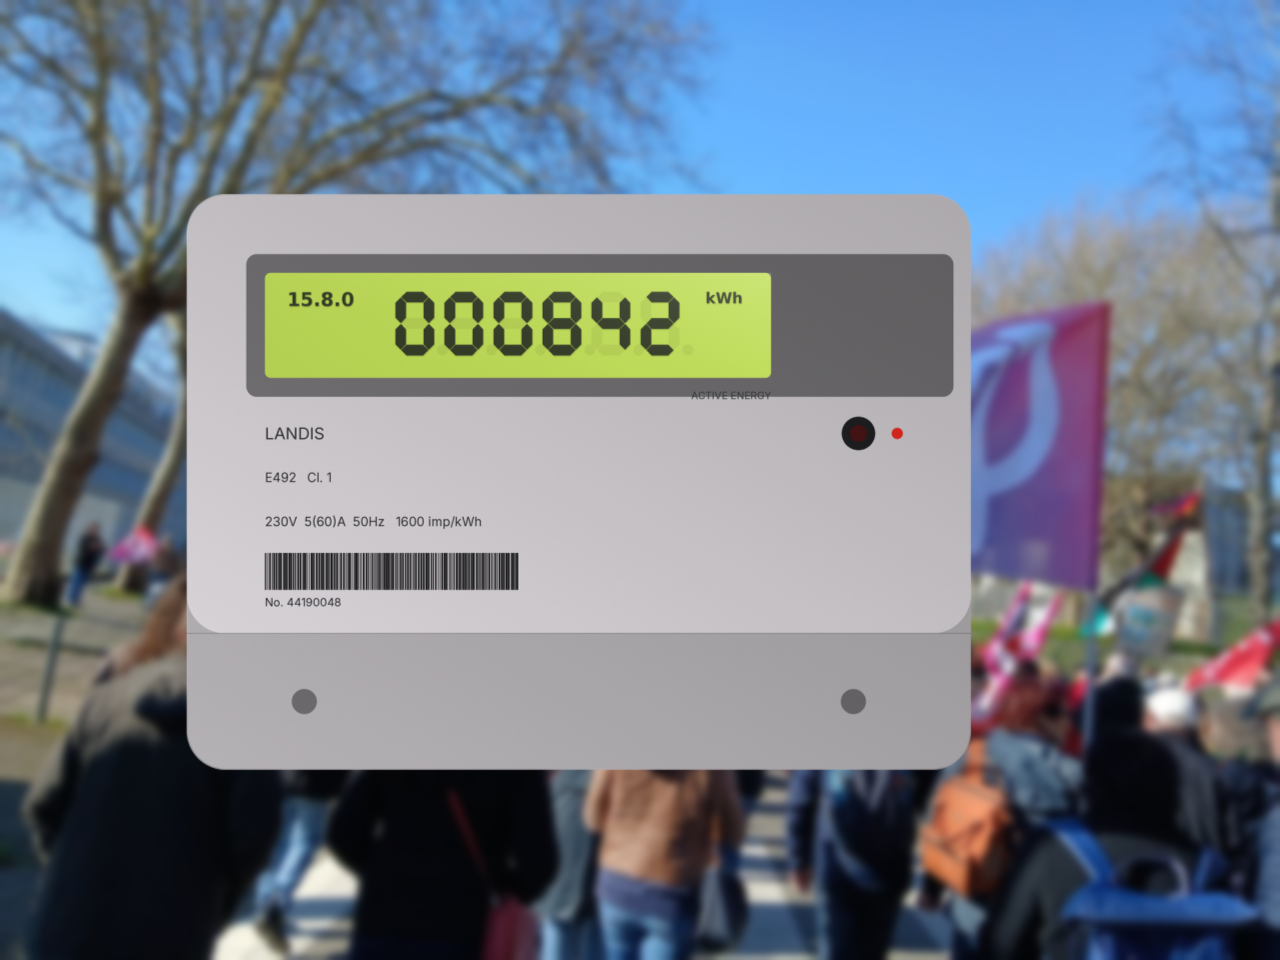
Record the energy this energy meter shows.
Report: 842 kWh
